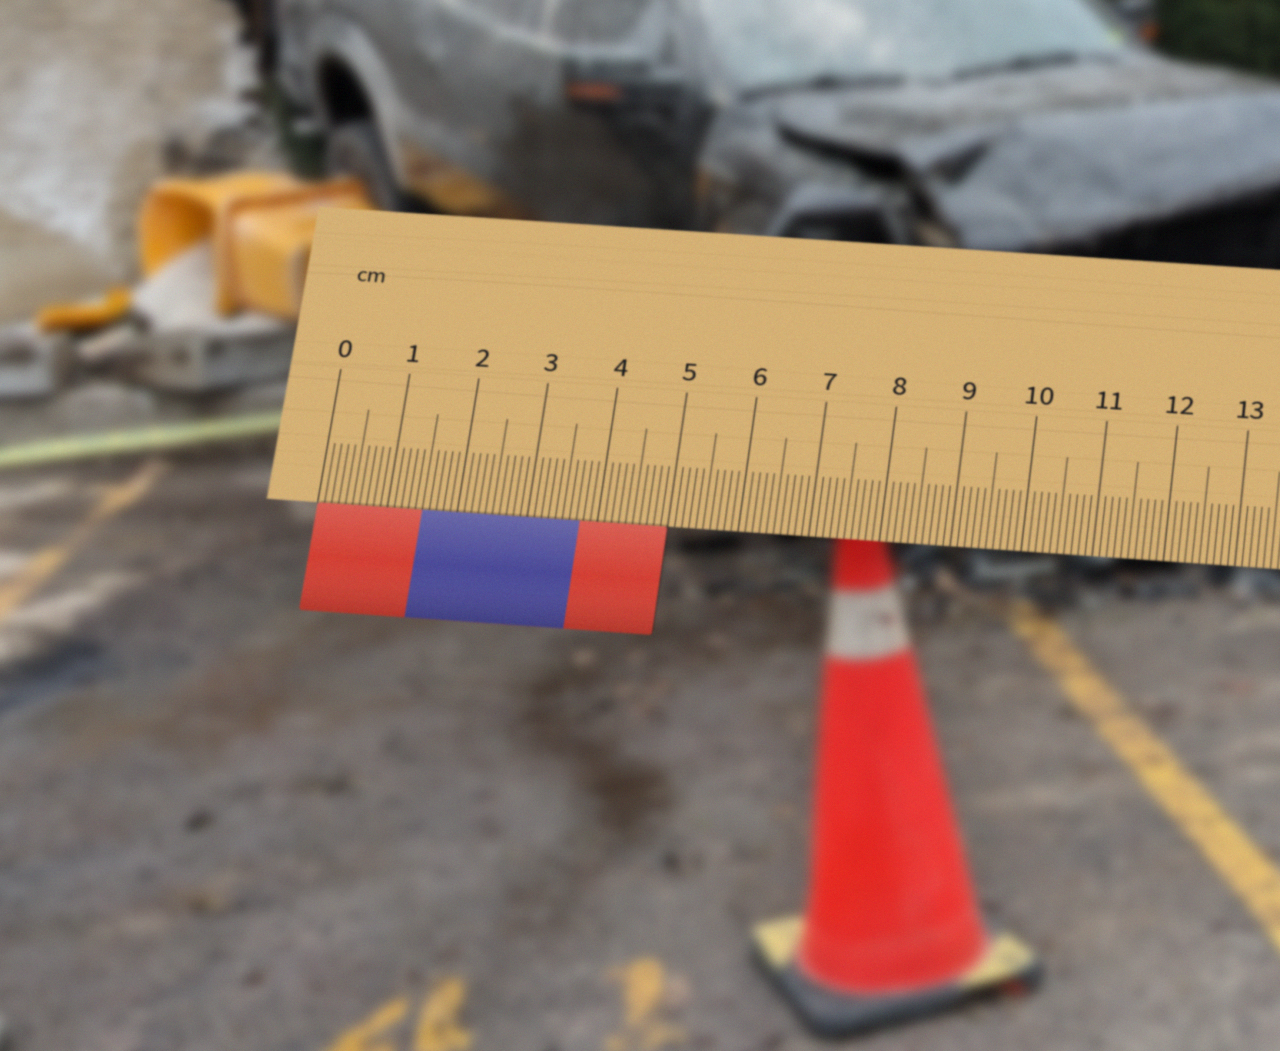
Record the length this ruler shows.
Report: 5 cm
